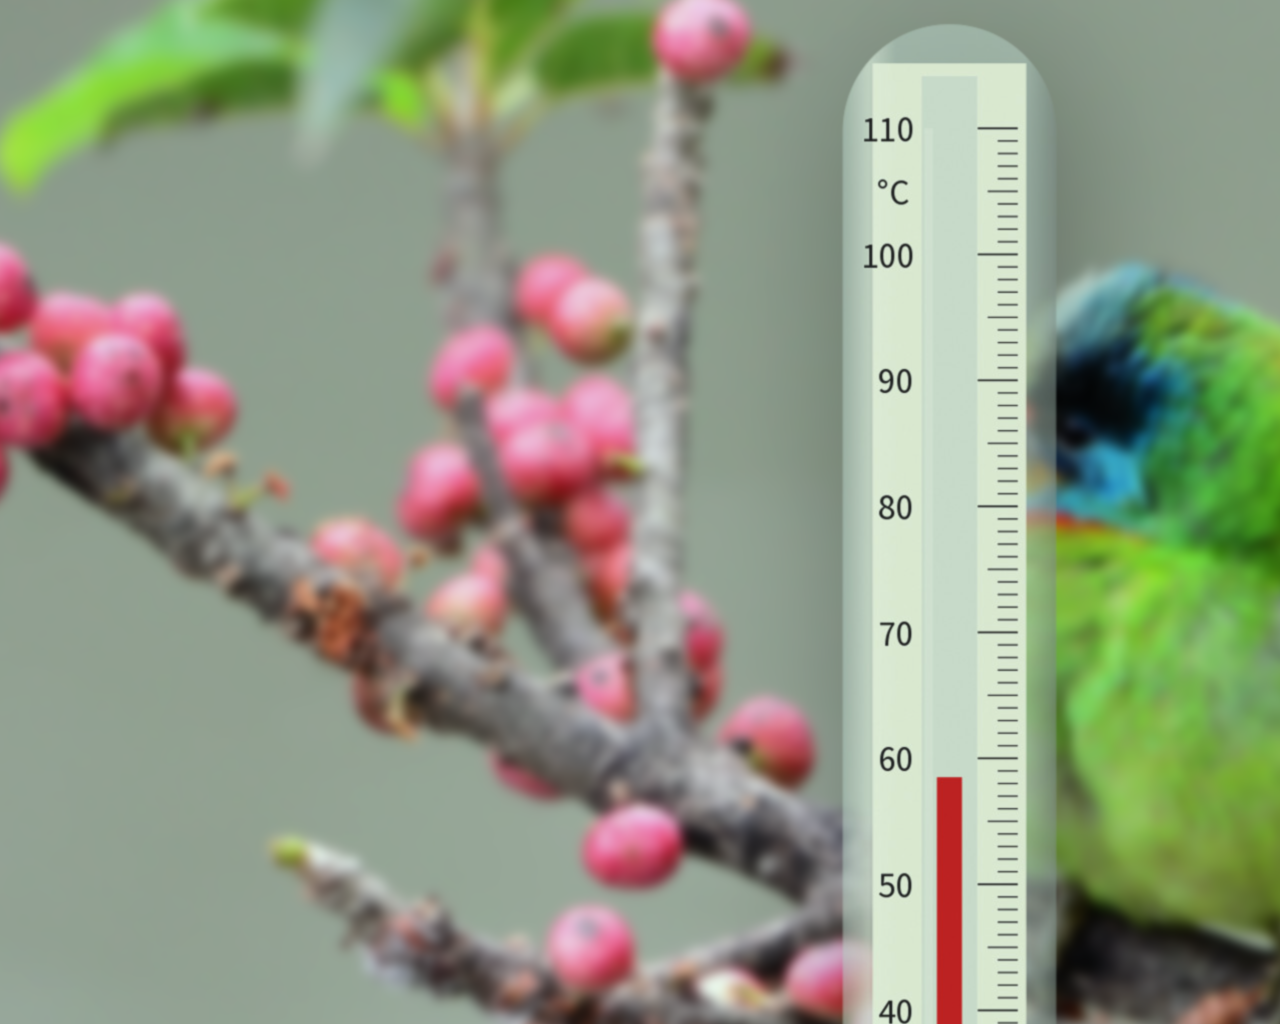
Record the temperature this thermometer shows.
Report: 58.5 °C
